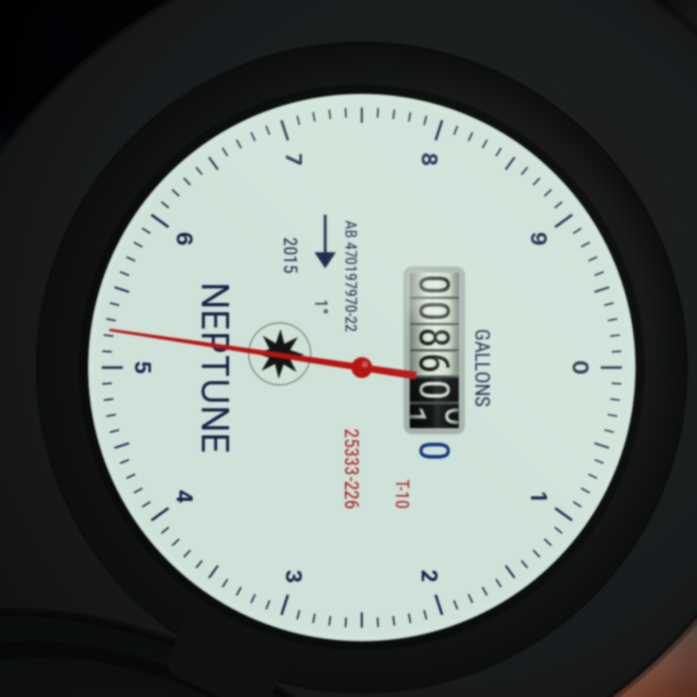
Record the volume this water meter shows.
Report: 86005.2 gal
